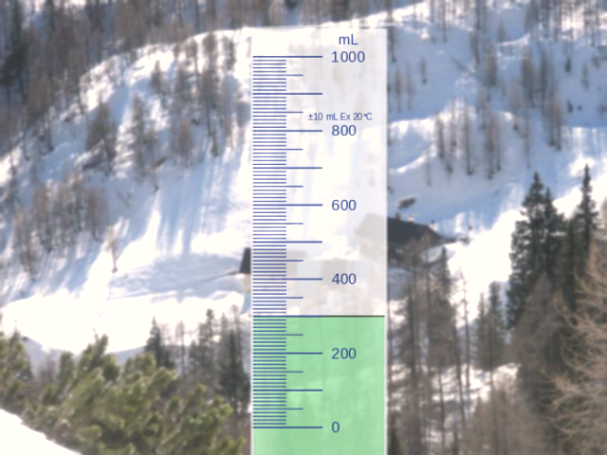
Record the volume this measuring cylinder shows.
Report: 300 mL
